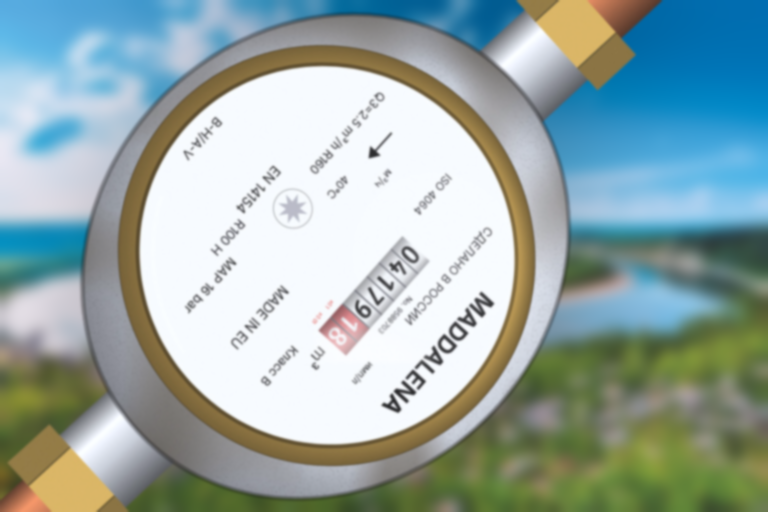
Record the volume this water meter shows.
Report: 4179.18 m³
